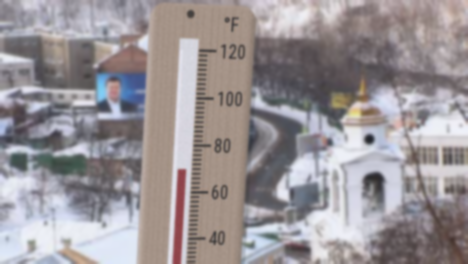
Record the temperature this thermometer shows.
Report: 70 °F
